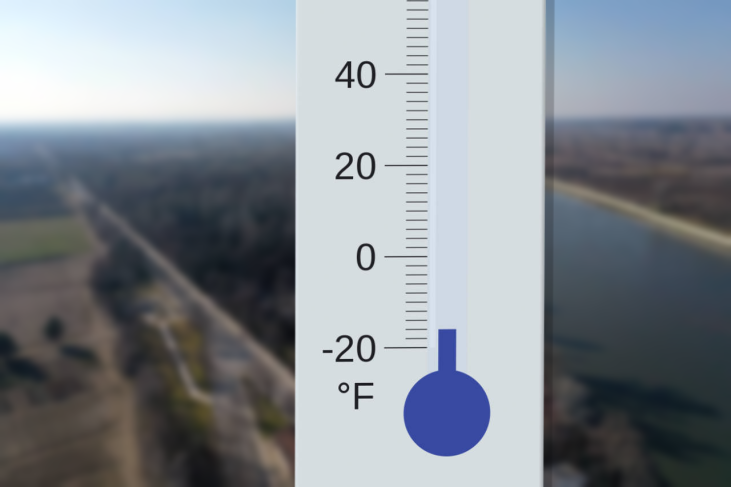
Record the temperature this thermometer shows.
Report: -16 °F
